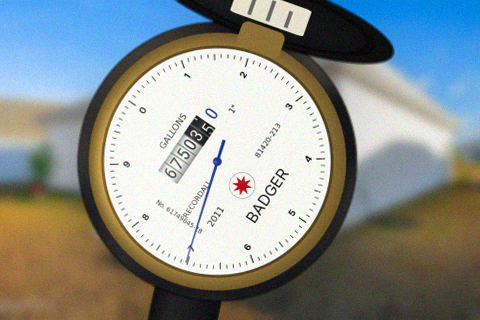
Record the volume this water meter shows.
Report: 6750347.0 gal
